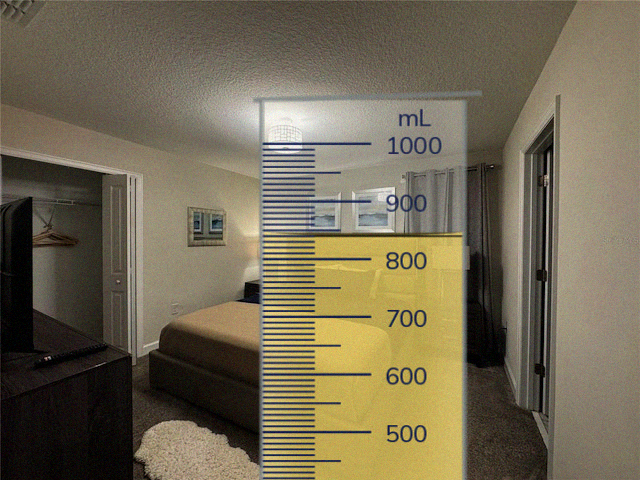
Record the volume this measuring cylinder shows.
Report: 840 mL
